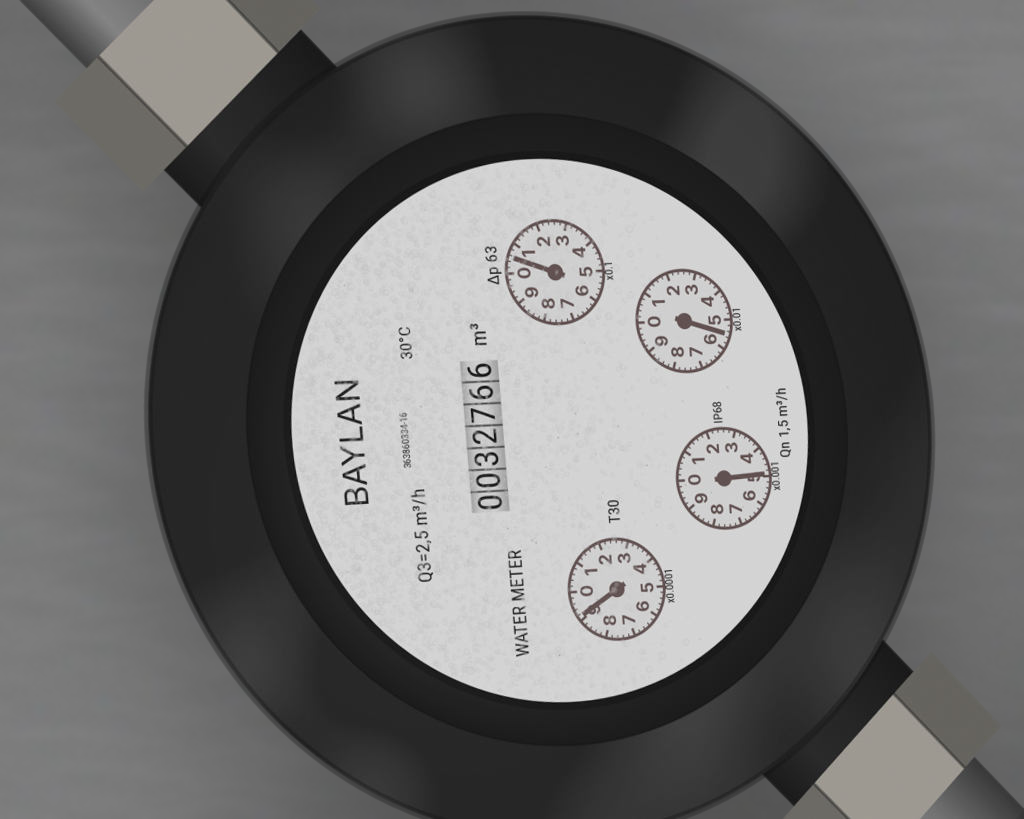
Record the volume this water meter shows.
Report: 32766.0549 m³
